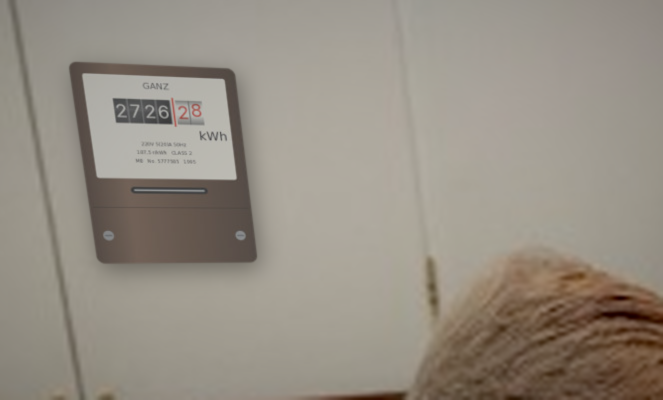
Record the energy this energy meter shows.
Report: 2726.28 kWh
